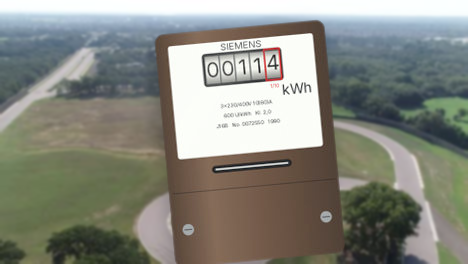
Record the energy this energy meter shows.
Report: 11.4 kWh
